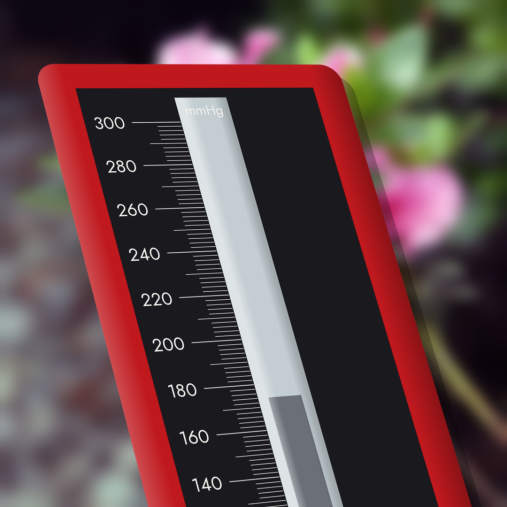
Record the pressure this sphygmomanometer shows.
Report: 174 mmHg
